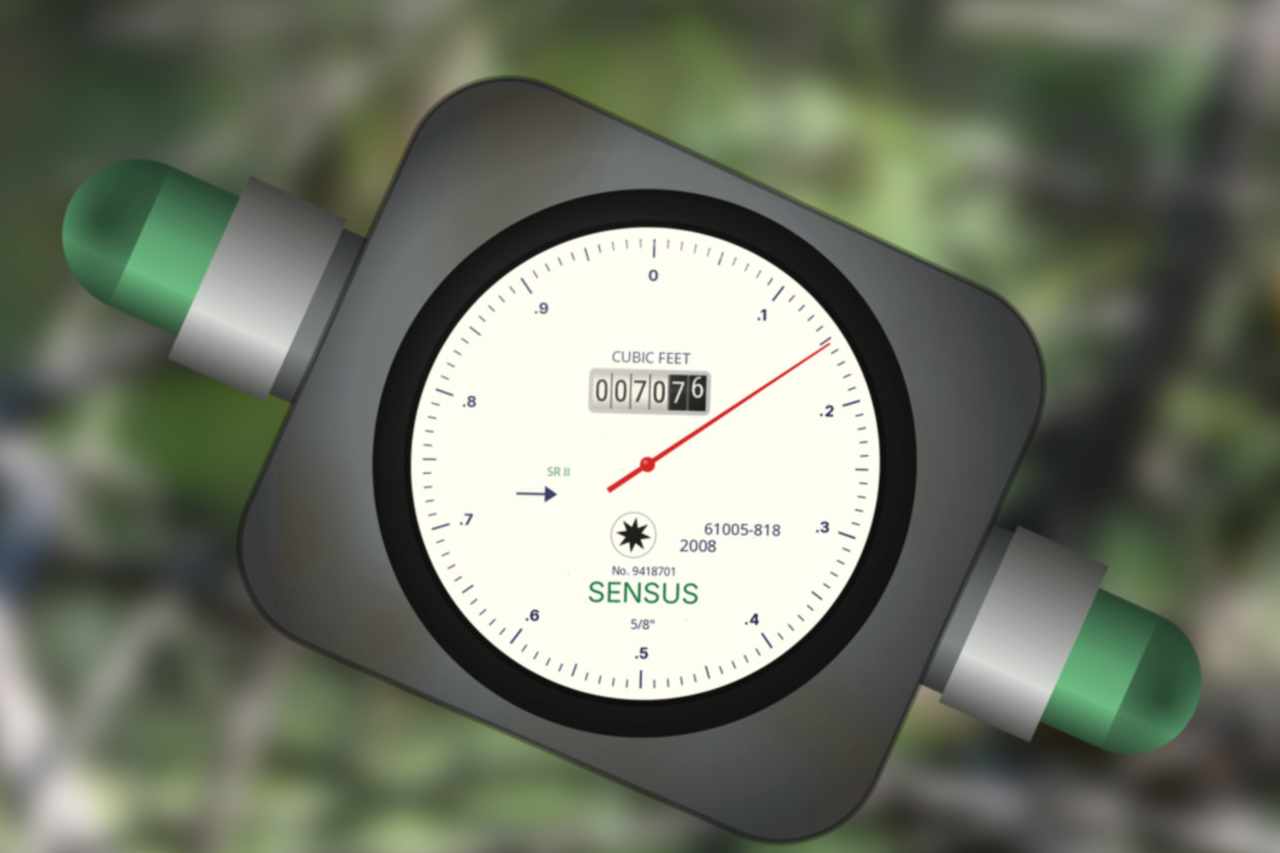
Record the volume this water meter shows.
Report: 7076.15 ft³
